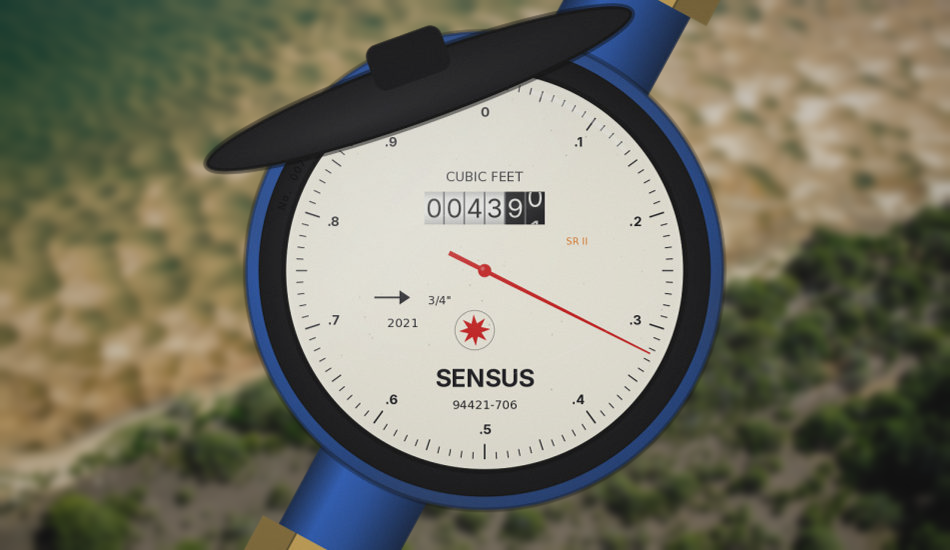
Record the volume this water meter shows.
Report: 4390.32 ft³
